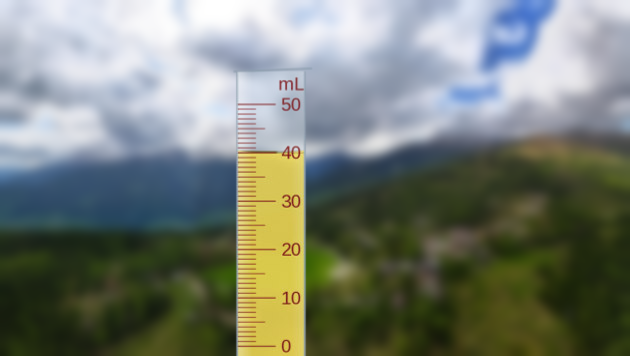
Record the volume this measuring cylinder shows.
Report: 40 mL
